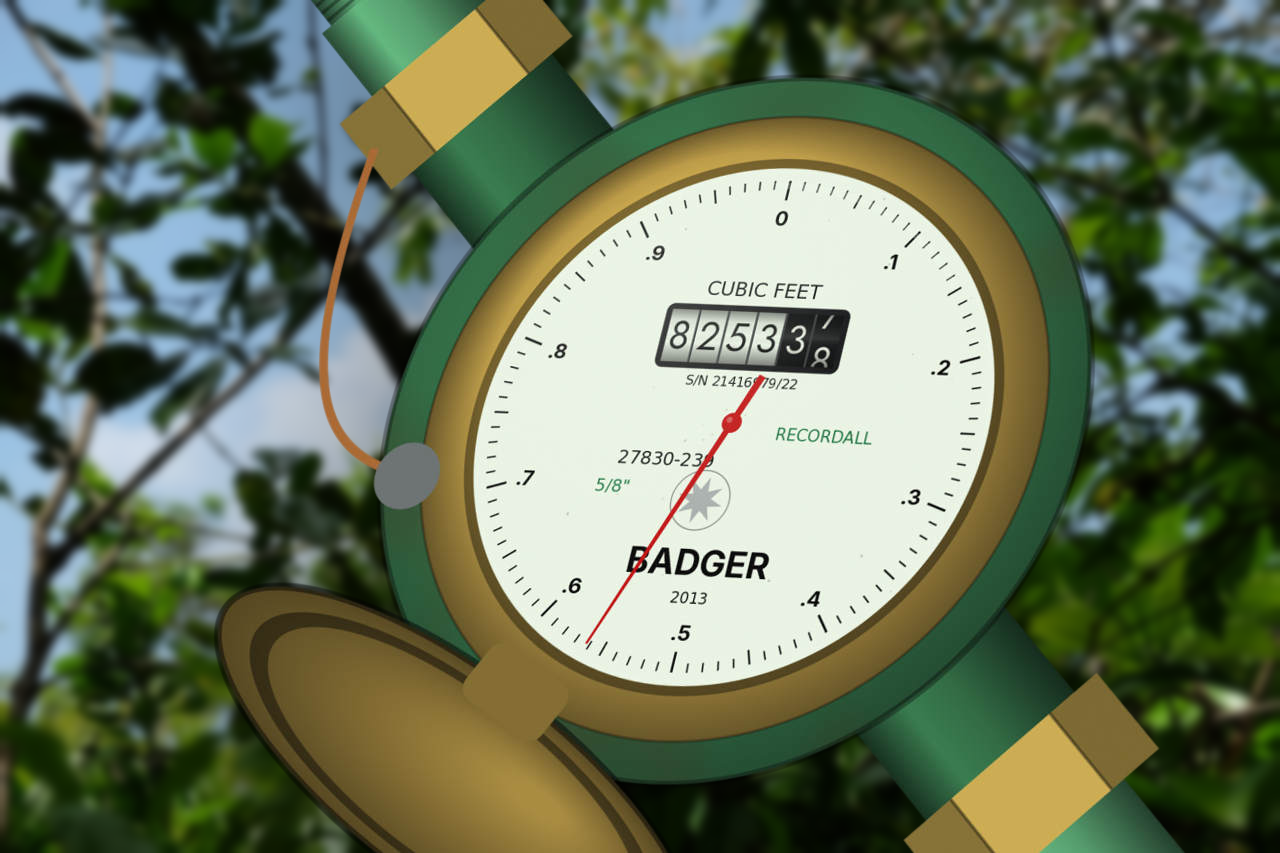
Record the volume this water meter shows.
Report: 825337.56 ft³
